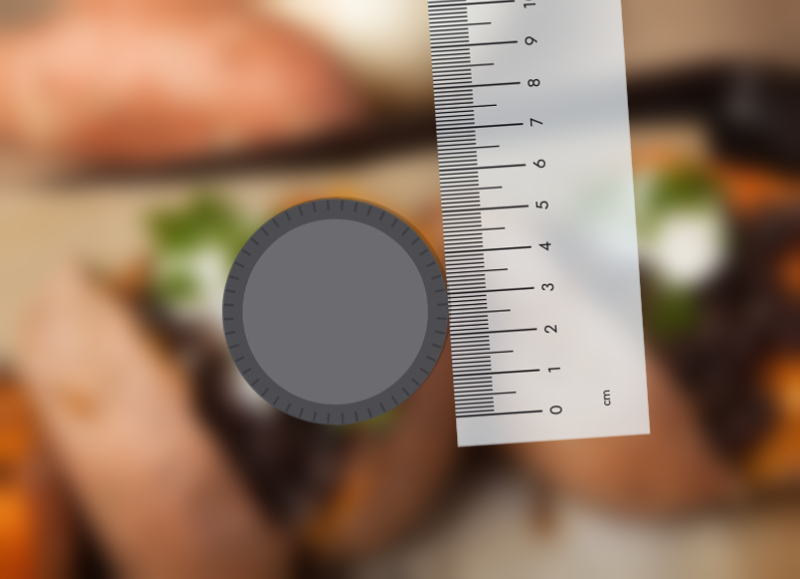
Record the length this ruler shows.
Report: 5.5 cm
